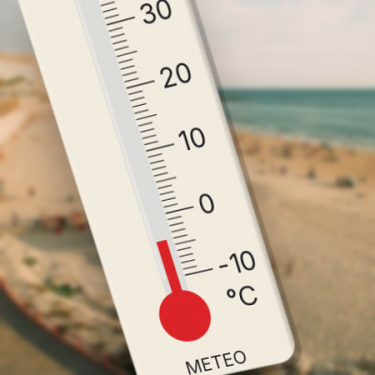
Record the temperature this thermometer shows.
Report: -4 °C
